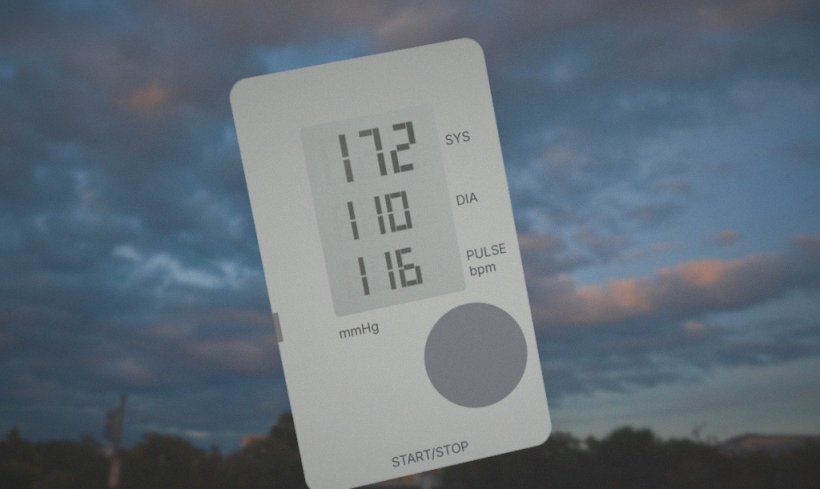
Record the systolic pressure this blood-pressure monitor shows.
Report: 172 mmHg
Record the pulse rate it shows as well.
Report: 116 bpm
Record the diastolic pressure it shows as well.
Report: 110 mmHg
